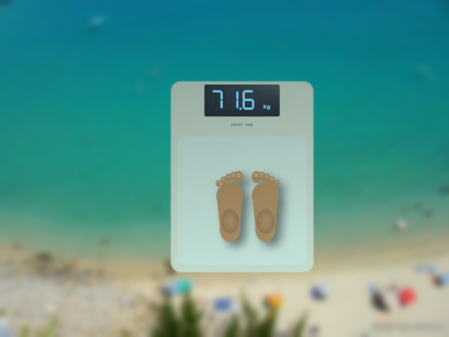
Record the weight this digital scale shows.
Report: 71.6 kg
